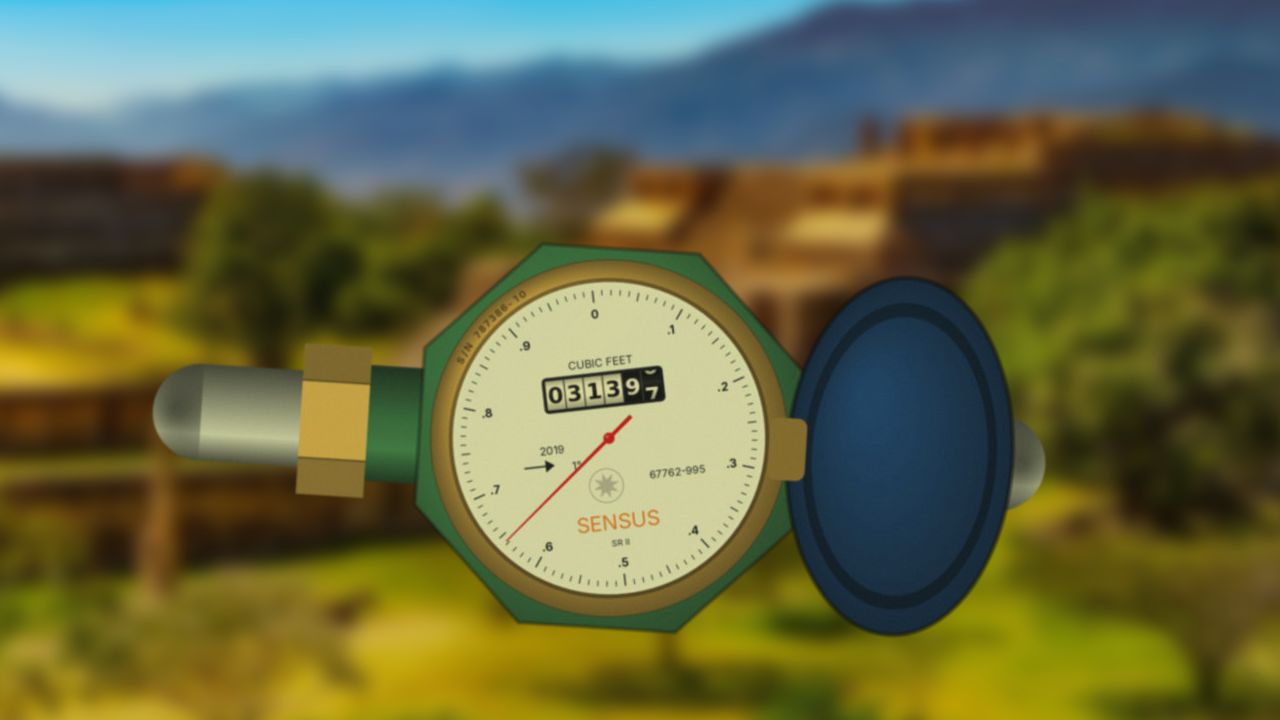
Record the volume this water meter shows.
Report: 31396.64 ft³
